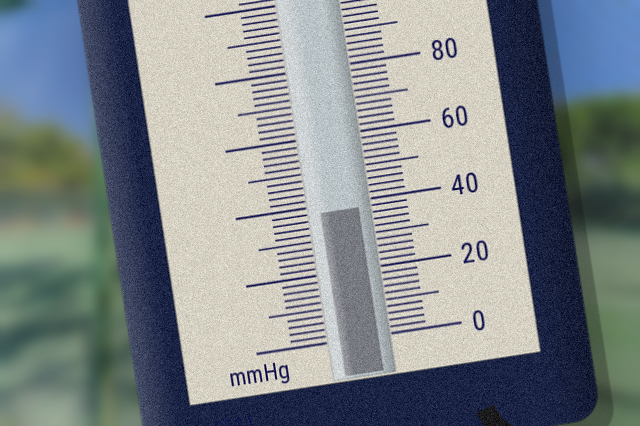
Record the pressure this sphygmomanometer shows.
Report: 38 mmHg
